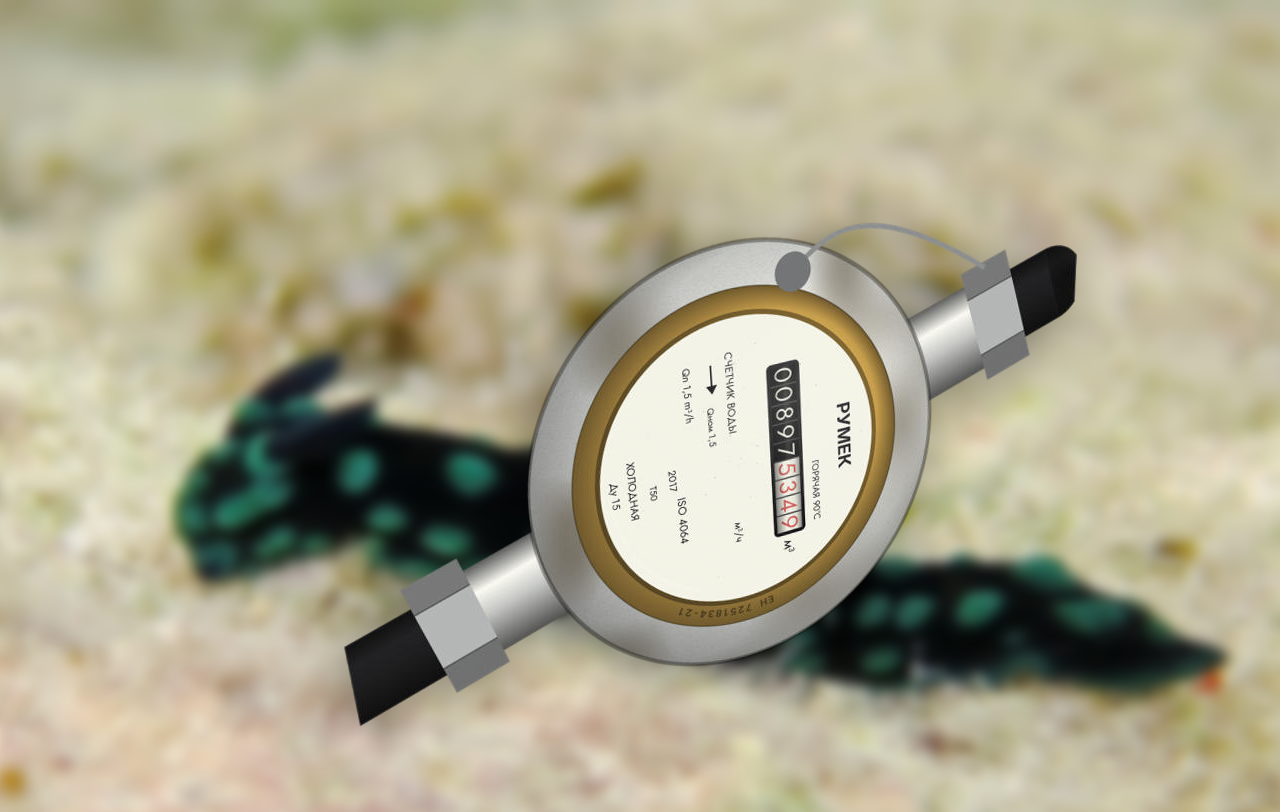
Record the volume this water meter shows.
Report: 897.5349 m³
